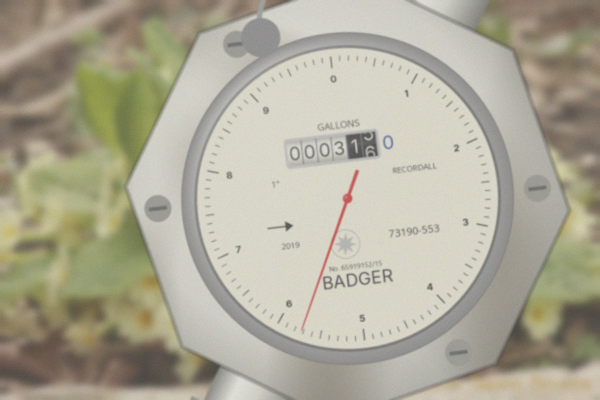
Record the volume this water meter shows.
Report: 3155.7 gal
